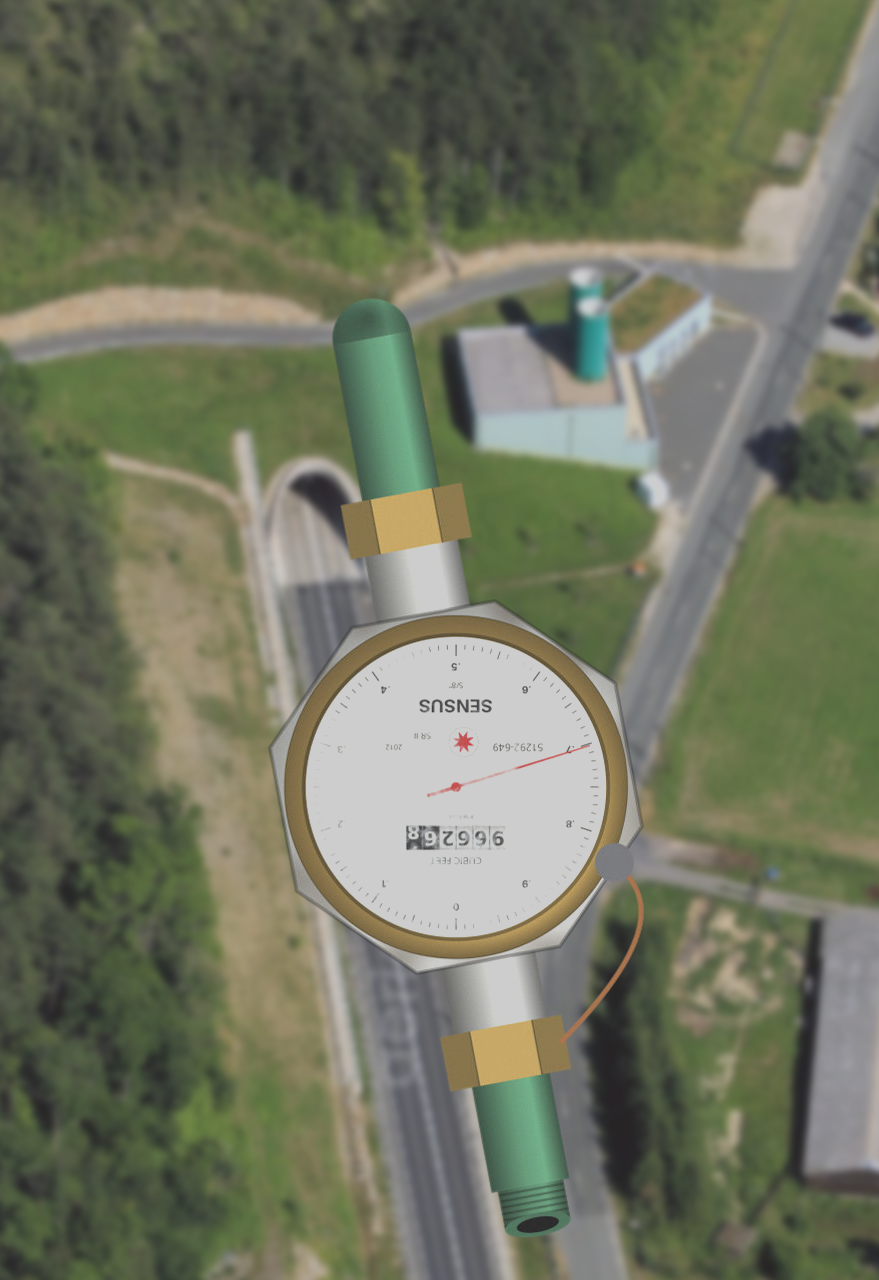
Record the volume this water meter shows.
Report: 966267.70 ft³
